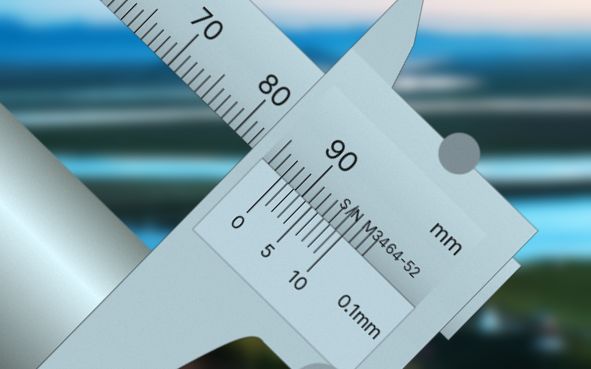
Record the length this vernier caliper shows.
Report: 87.0 mm
